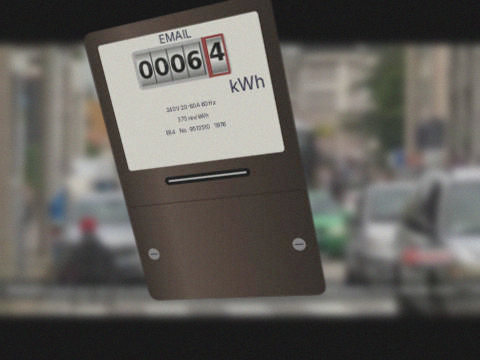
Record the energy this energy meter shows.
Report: 6.4 kWh
